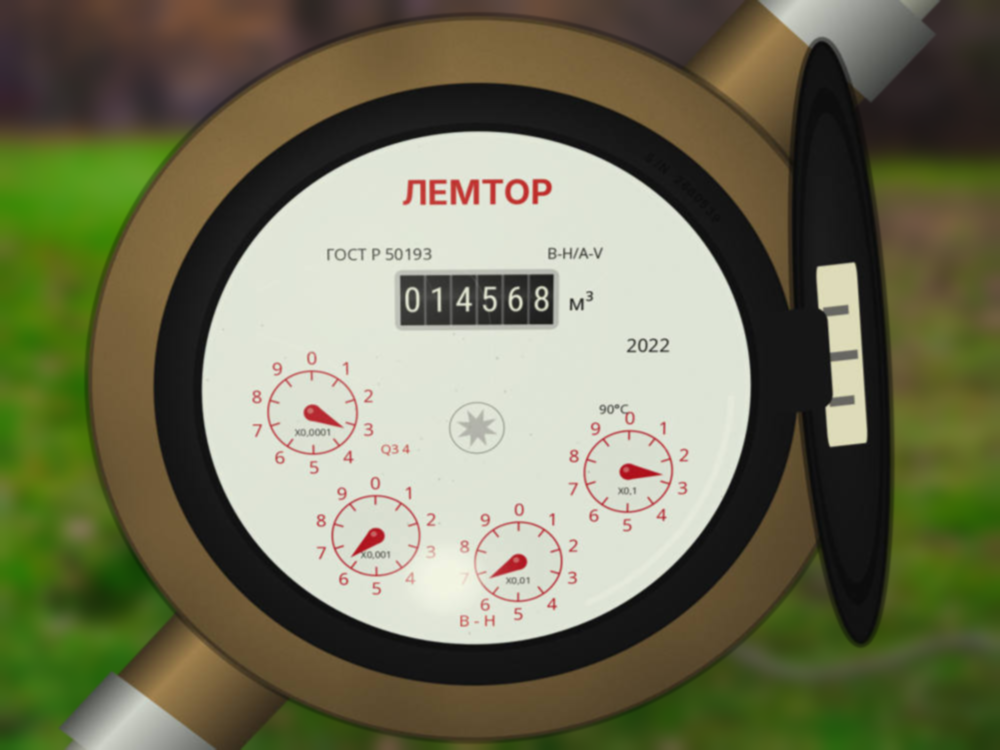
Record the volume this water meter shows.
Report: 14568.2663 m³
